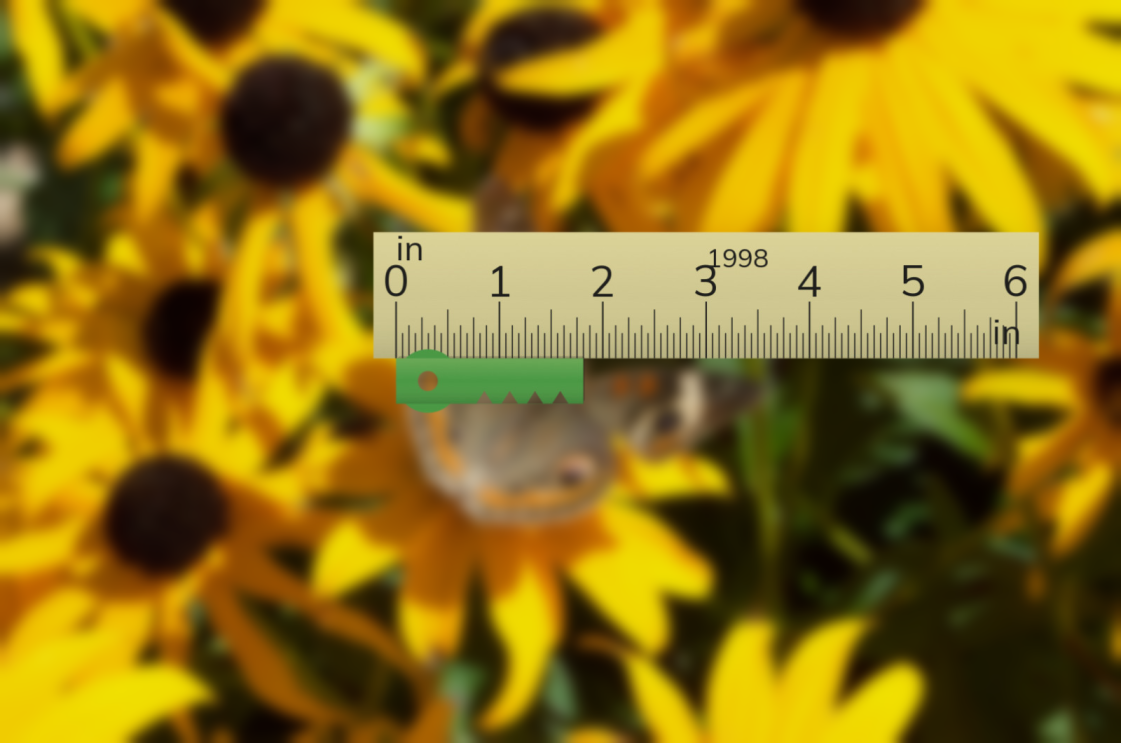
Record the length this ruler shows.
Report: 1.8125 in
